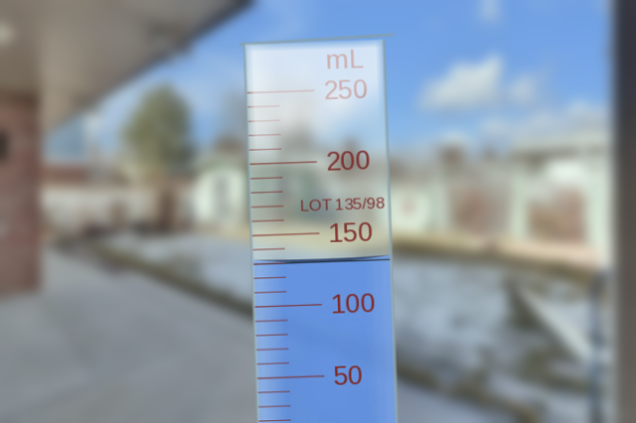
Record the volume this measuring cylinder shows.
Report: 130 mL
